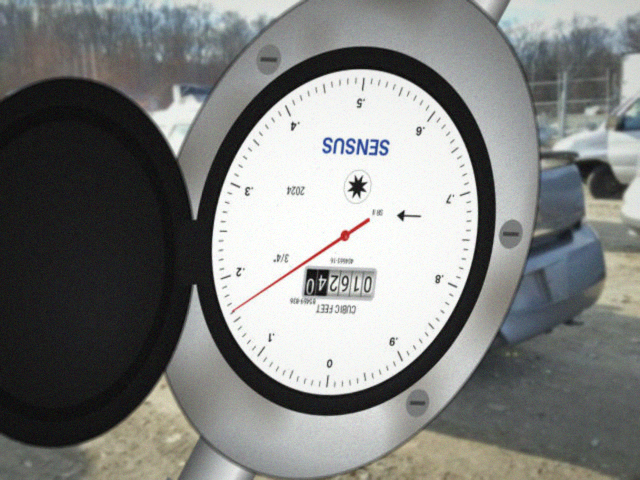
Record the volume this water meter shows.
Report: 16240.16 ft³
